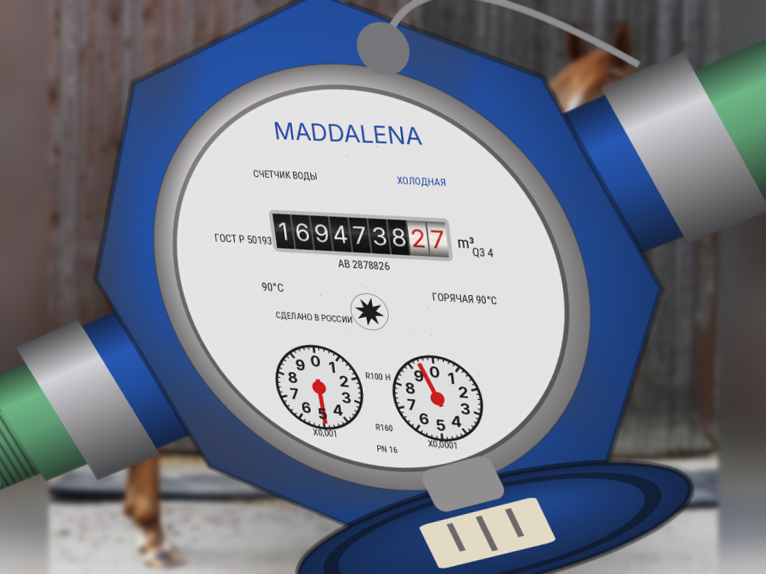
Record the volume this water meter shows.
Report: 1694738.2749 m³
